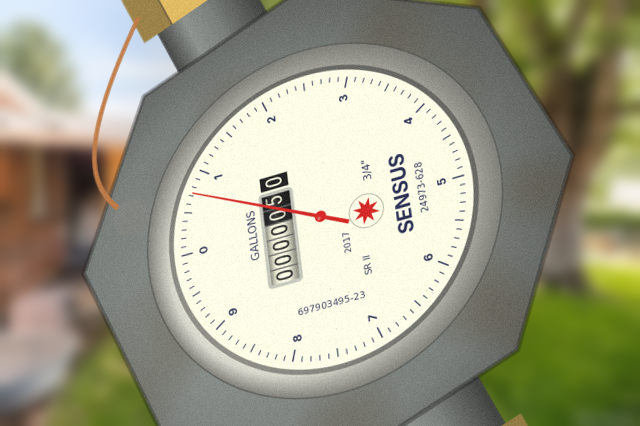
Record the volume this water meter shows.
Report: 50.7 gal
